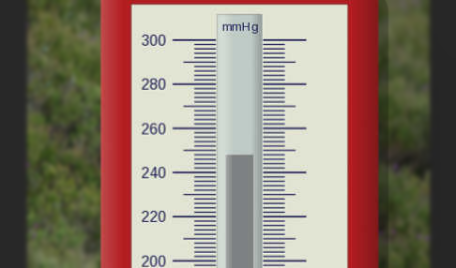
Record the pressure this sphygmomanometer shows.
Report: 248 mmHg
